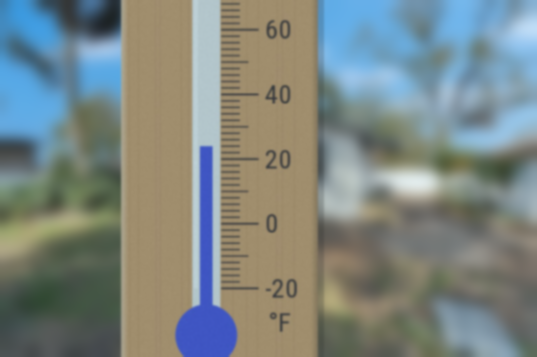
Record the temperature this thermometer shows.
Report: 24 °F
